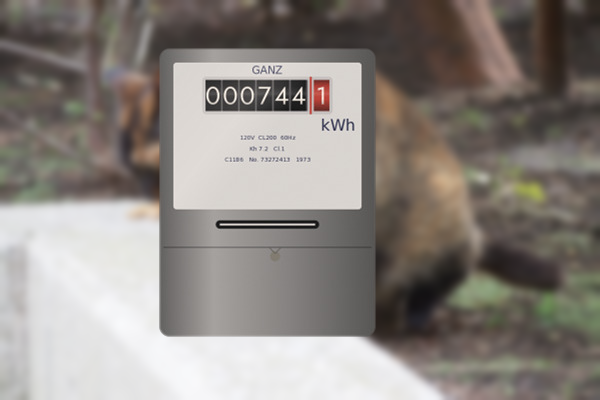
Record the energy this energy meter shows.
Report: 744.1 kWh
